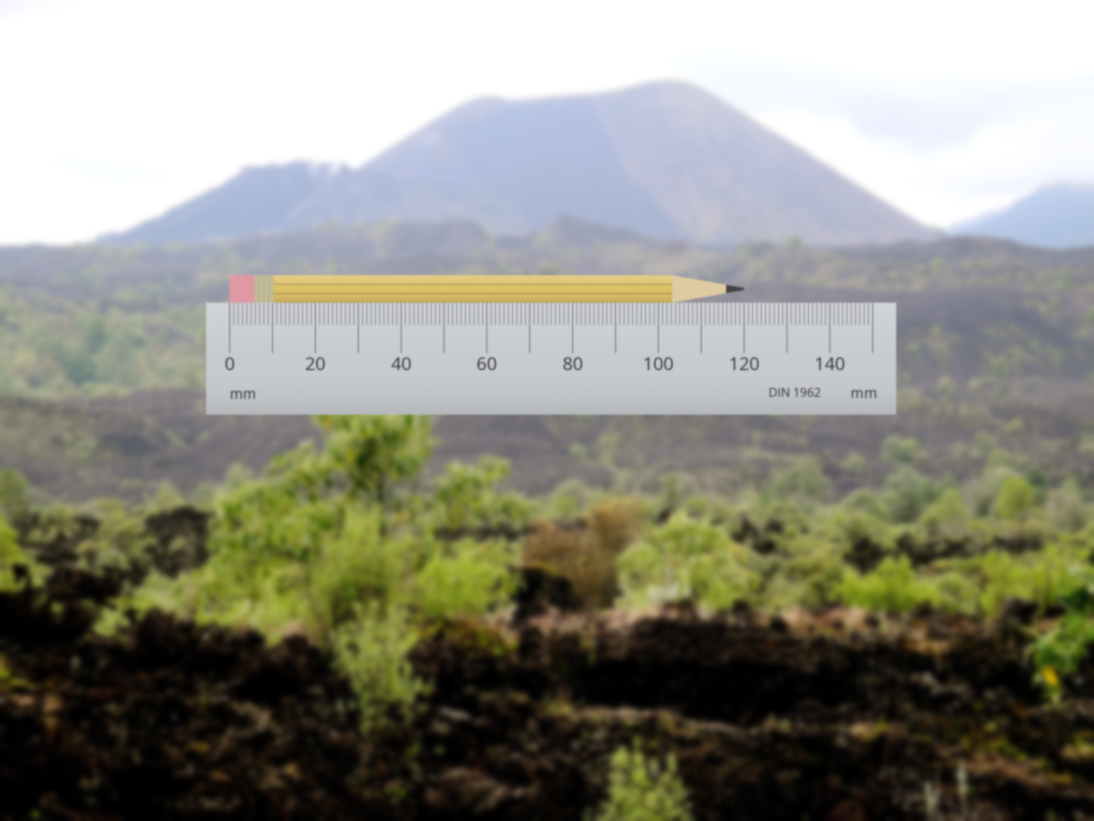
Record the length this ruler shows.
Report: 120 mm
